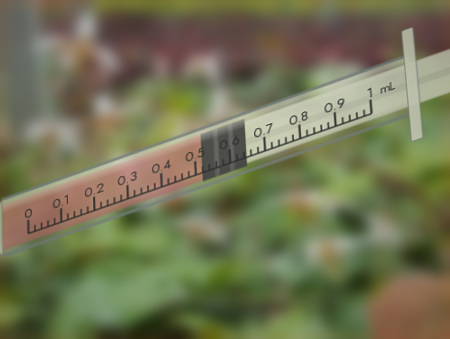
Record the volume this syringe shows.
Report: 0.52 mL
